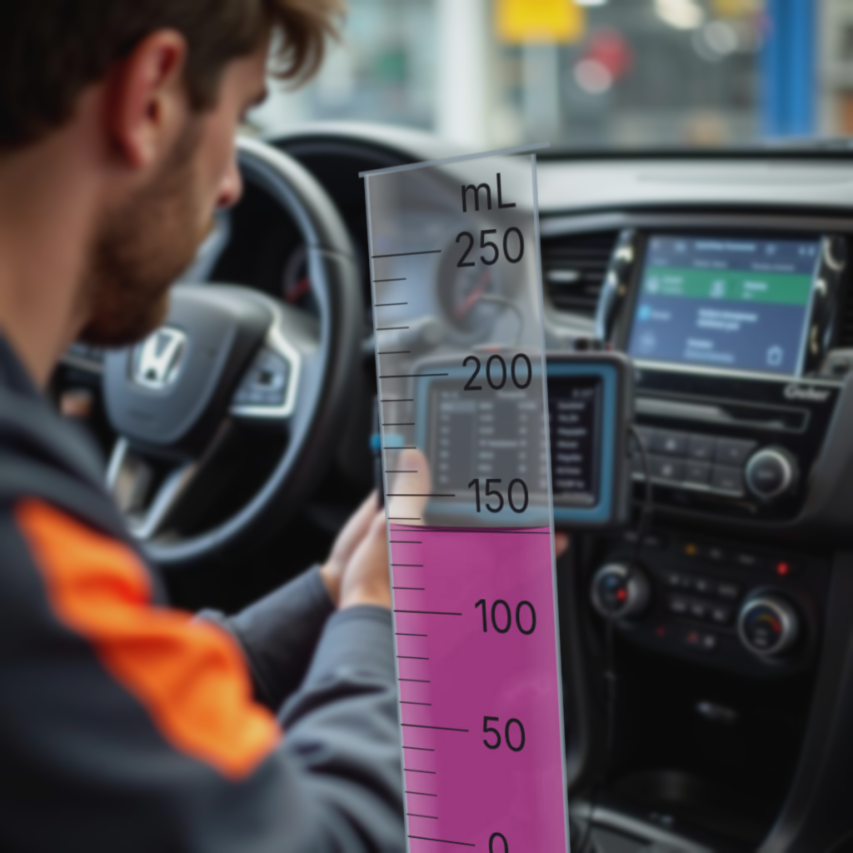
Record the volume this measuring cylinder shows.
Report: 135 mL
